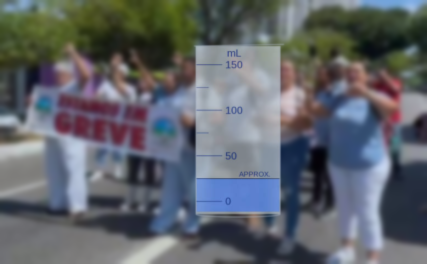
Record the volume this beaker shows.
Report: 25 mL
